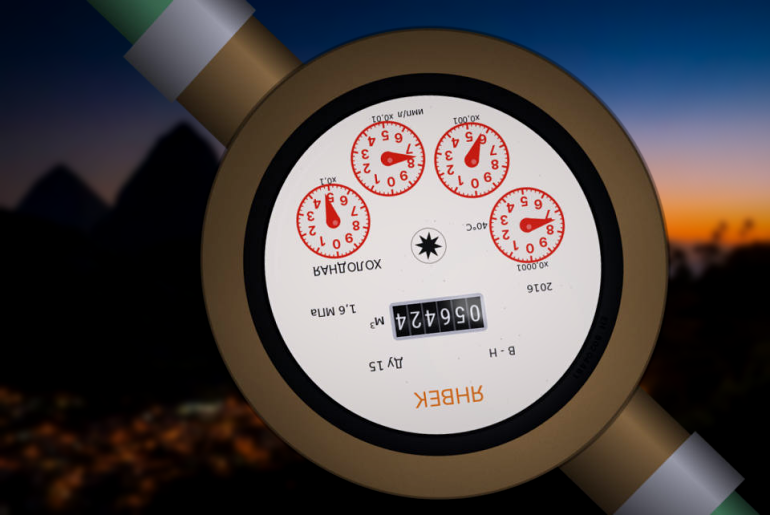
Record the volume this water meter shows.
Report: 56424.4757 m³
